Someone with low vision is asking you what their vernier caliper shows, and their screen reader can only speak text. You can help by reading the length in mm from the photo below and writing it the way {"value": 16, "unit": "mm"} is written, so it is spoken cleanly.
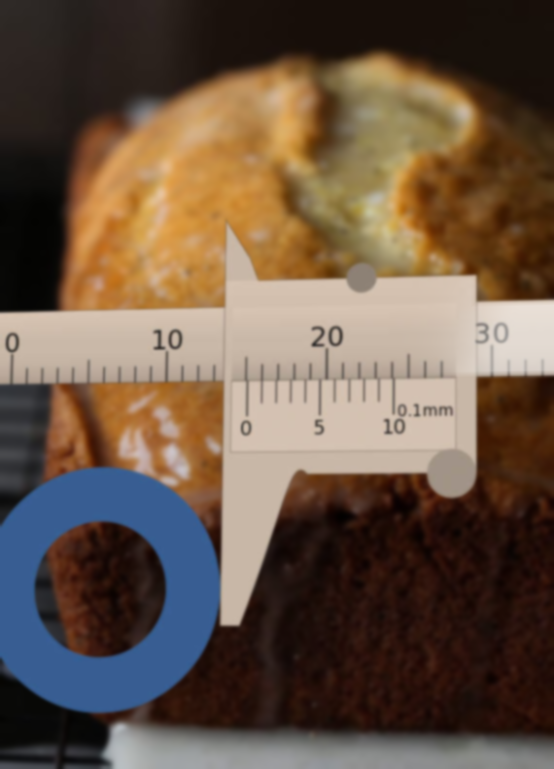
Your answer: {"value": 15.1, "unit": "mm"}
